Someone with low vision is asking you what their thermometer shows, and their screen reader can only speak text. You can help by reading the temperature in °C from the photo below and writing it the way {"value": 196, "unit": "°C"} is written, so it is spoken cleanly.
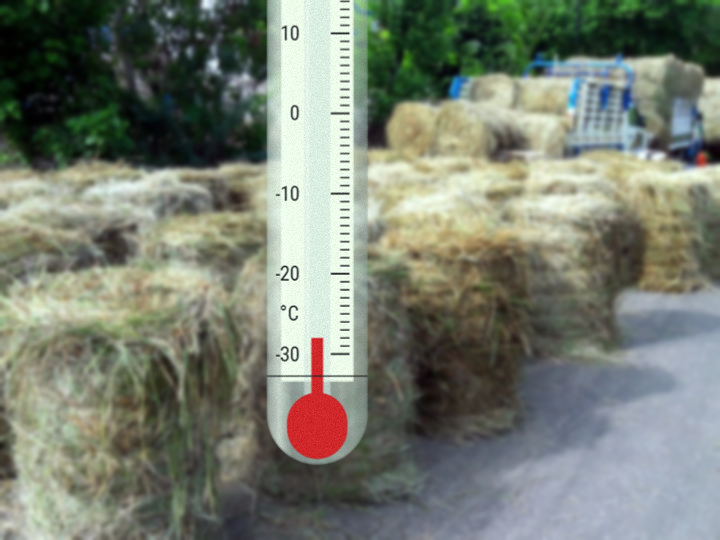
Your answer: {"value": -28, "unit": "°C"}
